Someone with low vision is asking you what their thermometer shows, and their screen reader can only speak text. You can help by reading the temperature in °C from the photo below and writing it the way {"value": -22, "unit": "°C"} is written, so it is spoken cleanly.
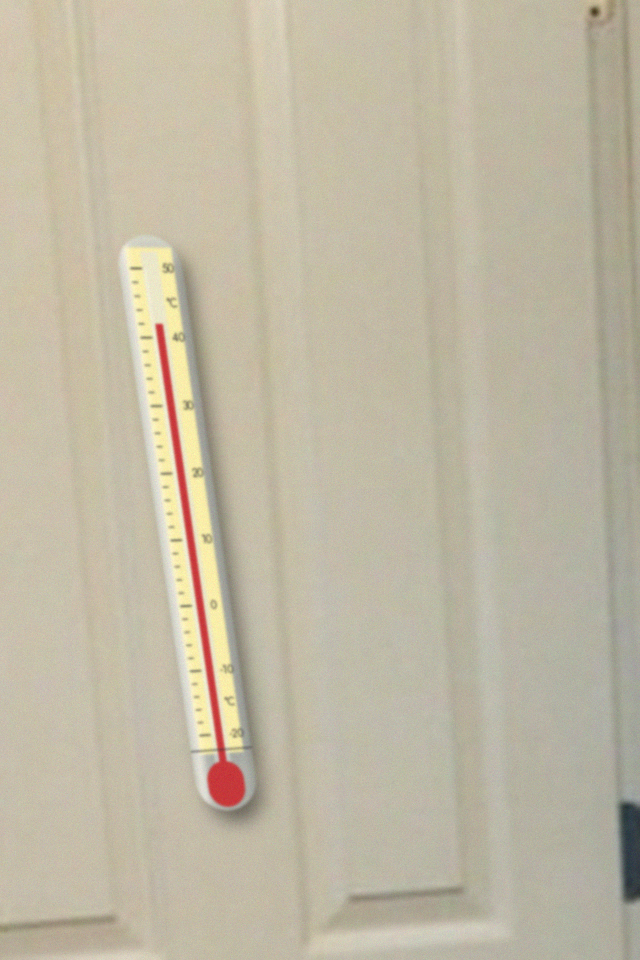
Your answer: {"value": 42, "unit": "°C"}
